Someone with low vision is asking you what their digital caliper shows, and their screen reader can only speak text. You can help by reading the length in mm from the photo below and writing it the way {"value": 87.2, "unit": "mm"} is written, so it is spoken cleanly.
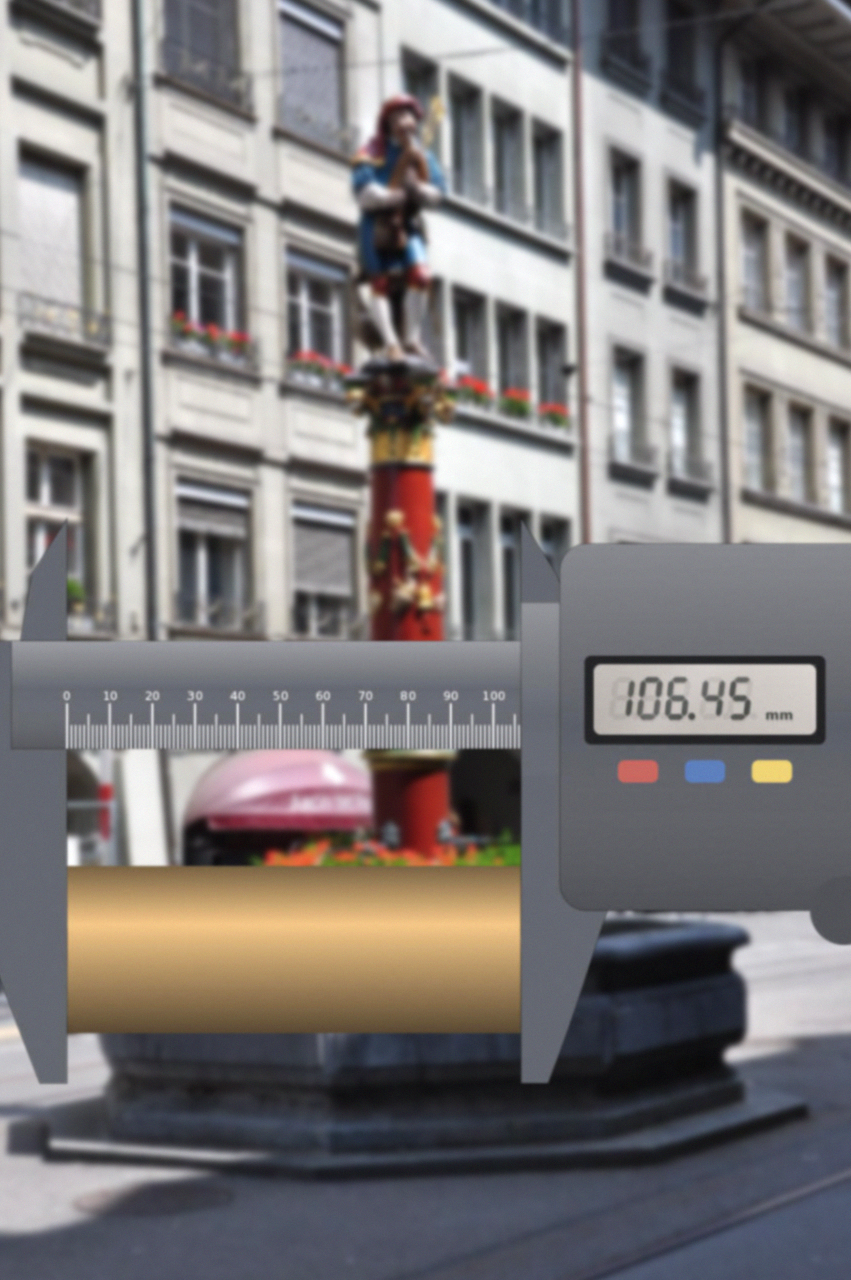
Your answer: {"value": 106.45, "unit": "mm"}
